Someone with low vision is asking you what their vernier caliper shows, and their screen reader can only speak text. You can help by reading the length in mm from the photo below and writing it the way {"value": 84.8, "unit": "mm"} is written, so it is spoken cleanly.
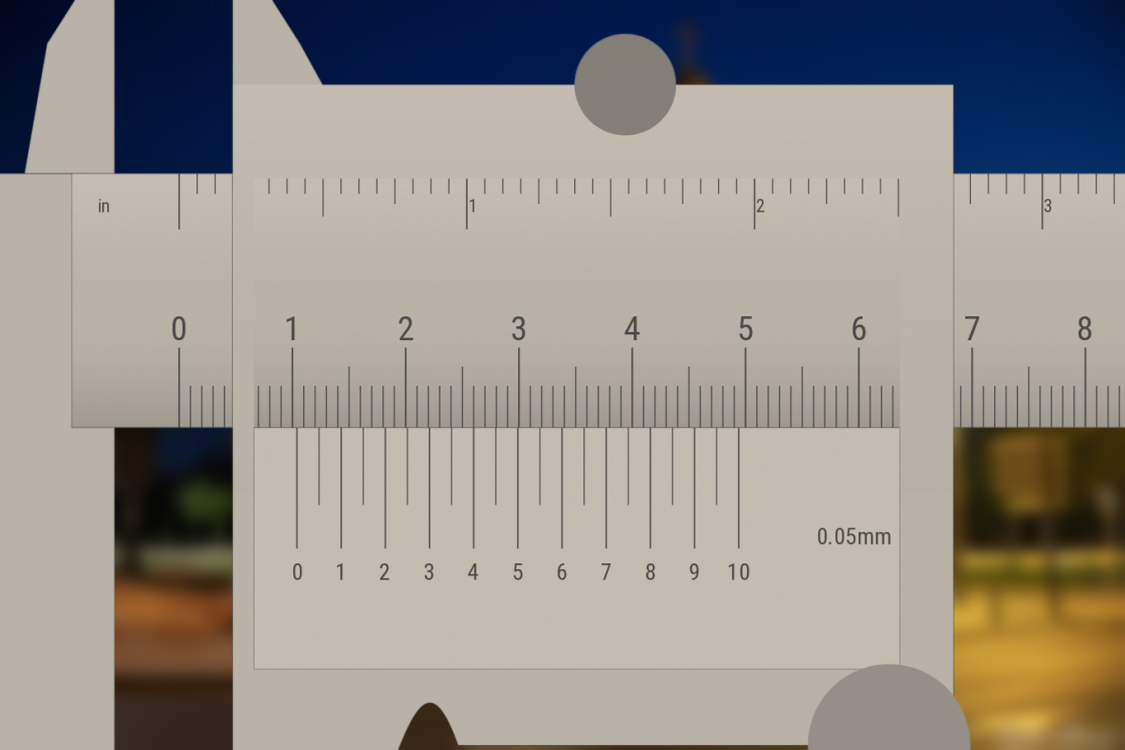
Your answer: {"value": 10.4, "unit": "mm"}
